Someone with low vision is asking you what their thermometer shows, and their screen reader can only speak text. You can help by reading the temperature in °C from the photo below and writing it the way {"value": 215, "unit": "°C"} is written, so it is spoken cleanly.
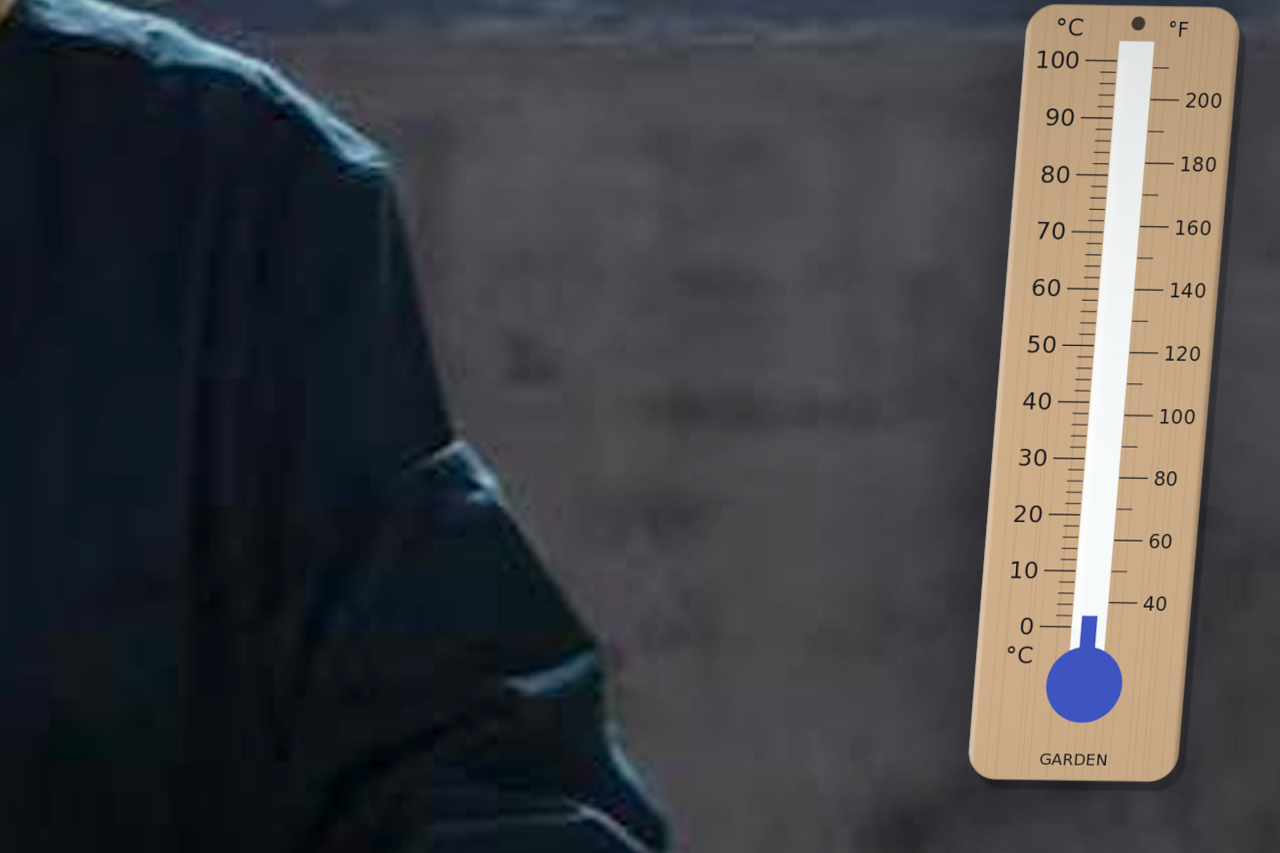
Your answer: {"value": 2, "unit": "°C"}
